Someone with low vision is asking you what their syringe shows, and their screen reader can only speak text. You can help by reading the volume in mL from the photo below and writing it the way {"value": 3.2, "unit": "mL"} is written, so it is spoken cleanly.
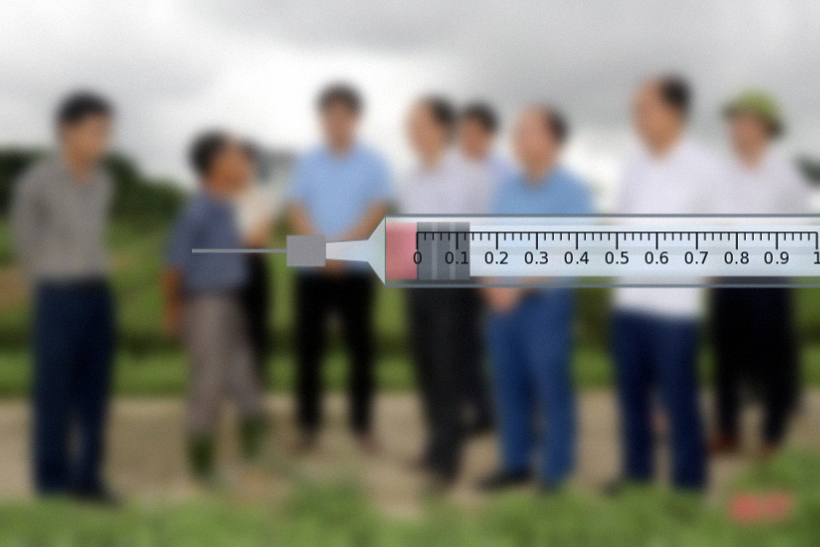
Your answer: {"value": 0, "unit": "mL"}
